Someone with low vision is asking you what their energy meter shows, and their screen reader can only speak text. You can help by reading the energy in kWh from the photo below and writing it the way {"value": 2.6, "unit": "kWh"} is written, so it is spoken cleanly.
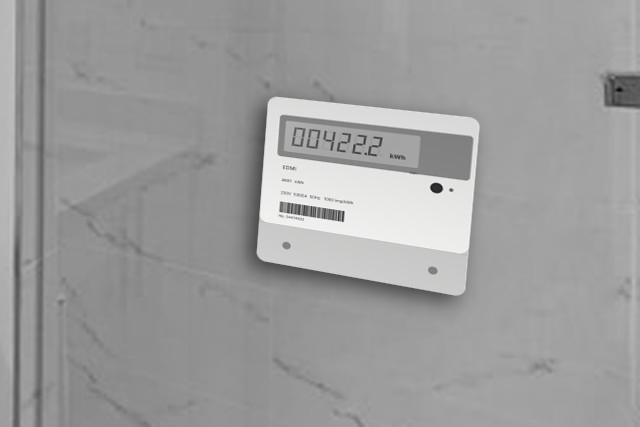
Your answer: {"value": 422.2, "unit": "kWh"}
